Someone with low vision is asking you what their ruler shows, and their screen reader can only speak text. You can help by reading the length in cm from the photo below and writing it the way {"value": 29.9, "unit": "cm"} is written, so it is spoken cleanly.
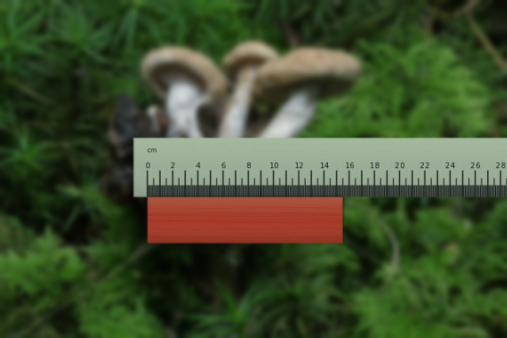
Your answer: {"value": 15.5, "unit": "cm"}
